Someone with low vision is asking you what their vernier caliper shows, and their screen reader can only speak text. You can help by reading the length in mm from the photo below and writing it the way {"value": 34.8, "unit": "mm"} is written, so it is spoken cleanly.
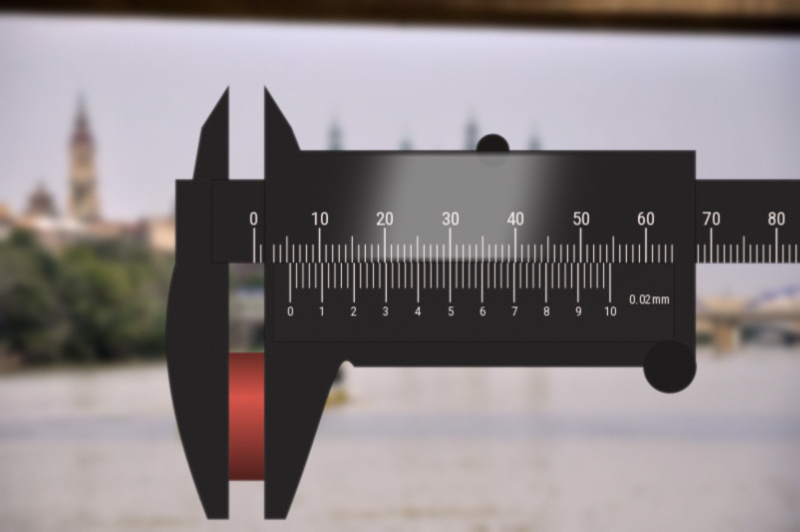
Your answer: {"value": 5.5, "unit": "mm"}
